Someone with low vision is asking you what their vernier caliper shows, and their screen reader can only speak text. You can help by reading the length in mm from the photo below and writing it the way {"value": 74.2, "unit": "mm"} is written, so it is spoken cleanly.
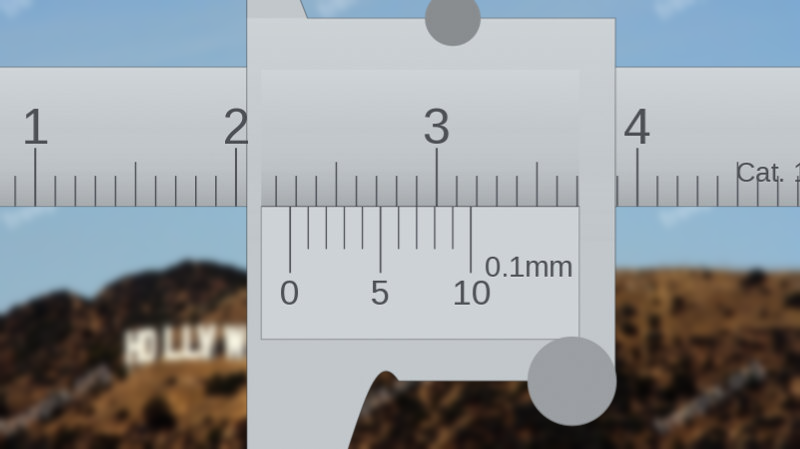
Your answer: {"value": 22.7, "unit": "mm"}
